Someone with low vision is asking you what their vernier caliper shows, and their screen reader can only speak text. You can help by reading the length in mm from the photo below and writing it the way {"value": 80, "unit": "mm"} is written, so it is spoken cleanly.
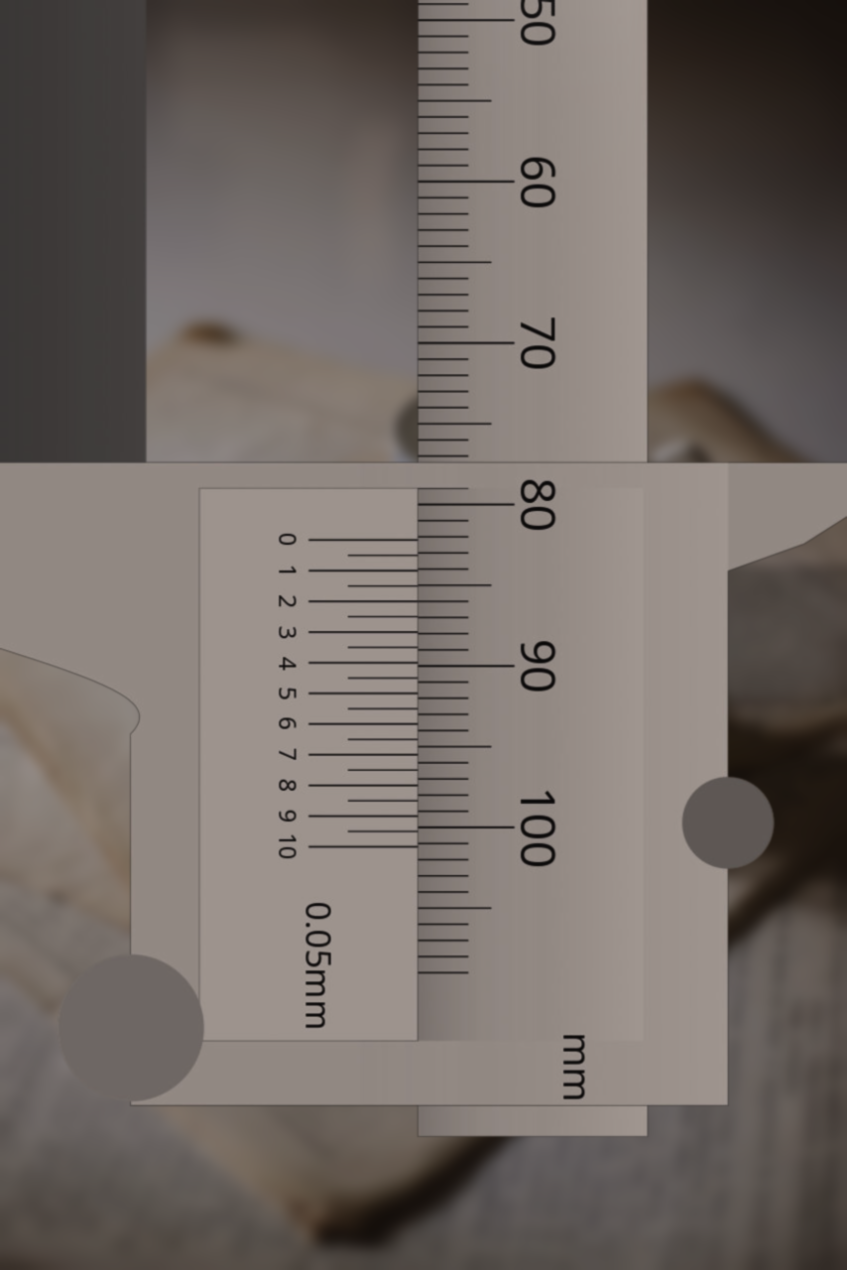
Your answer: {"value": 82.2, "unit": "mm"}
